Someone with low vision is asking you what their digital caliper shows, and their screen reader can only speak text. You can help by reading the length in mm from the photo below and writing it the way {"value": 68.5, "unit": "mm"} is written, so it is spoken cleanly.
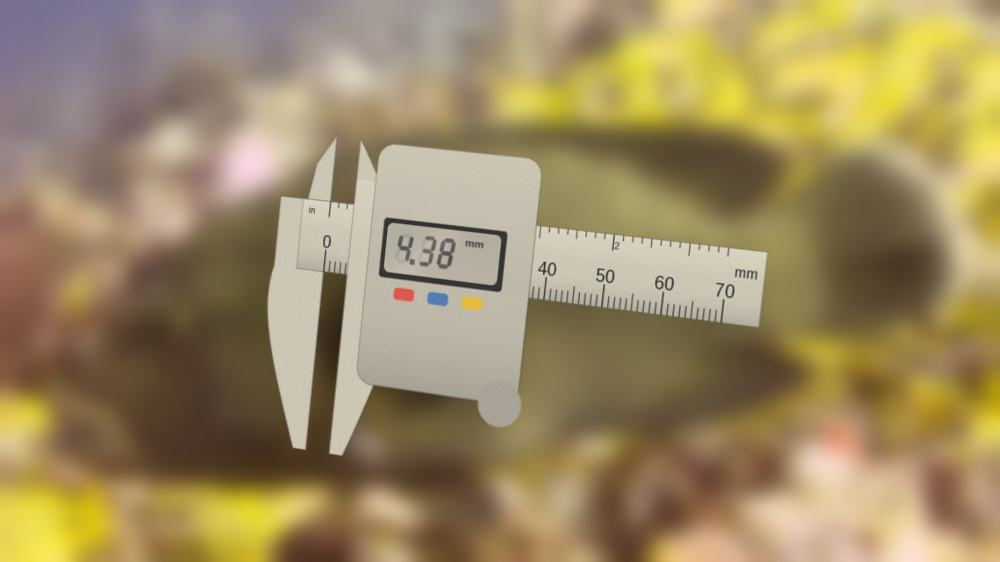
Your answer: {"value": 4.38, "unit": "mm"}
